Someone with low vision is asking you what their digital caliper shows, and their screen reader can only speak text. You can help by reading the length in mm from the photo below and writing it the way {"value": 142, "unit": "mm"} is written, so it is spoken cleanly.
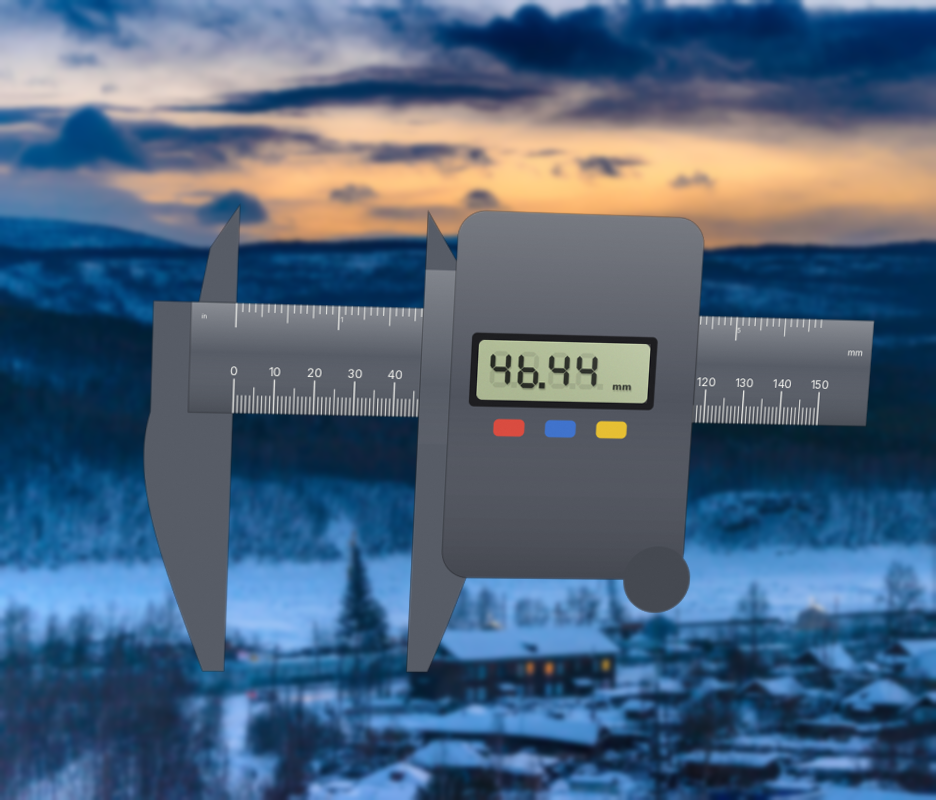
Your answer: {"value": 46.44, "unit": "mm"}
